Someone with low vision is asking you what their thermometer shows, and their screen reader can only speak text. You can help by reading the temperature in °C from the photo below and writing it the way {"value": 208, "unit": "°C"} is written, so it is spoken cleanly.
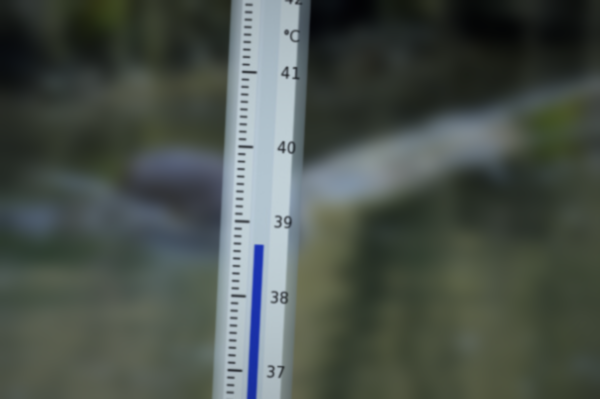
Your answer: {"value": 38.7, "unit": "°C"}
